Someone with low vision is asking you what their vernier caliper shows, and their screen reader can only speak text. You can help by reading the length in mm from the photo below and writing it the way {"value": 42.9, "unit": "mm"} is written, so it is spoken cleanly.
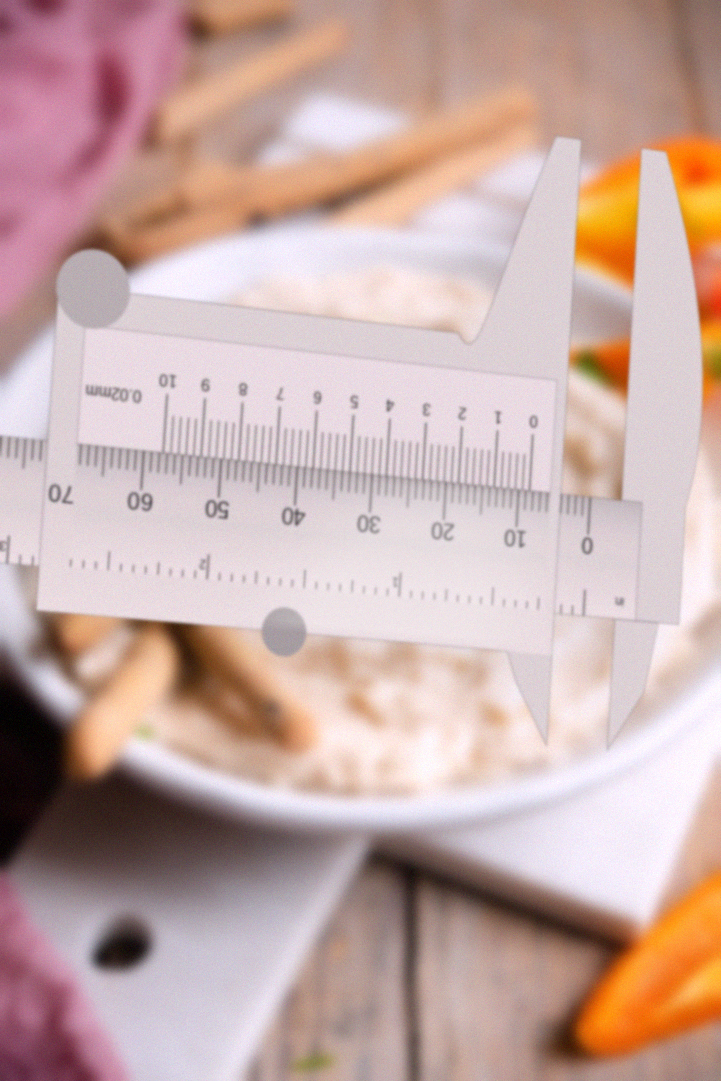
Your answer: {"value": 8.5, "unit": "mm"}
